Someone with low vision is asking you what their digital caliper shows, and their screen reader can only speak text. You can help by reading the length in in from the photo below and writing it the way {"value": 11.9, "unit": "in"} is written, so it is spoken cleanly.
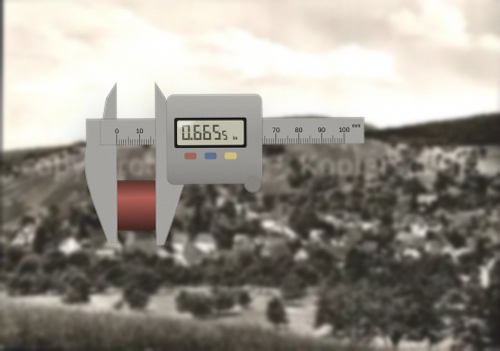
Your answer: {"value": 0.6655, "unit": "in"}
